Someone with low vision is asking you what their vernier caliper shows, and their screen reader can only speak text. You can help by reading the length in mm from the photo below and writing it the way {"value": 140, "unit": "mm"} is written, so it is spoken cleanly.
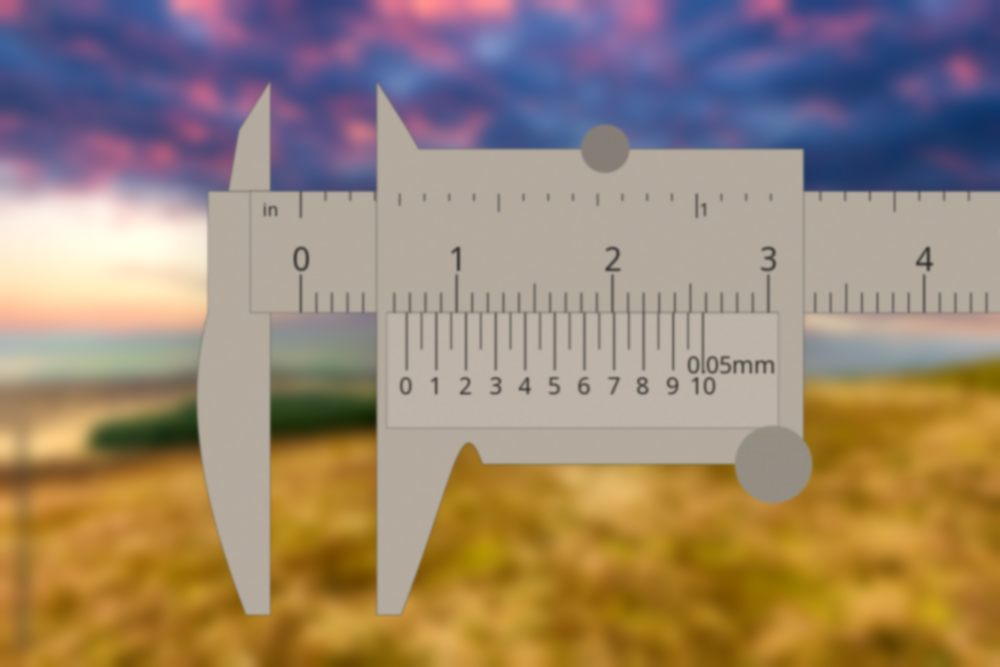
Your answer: {"value": 6.8, "unit": "mm"}
